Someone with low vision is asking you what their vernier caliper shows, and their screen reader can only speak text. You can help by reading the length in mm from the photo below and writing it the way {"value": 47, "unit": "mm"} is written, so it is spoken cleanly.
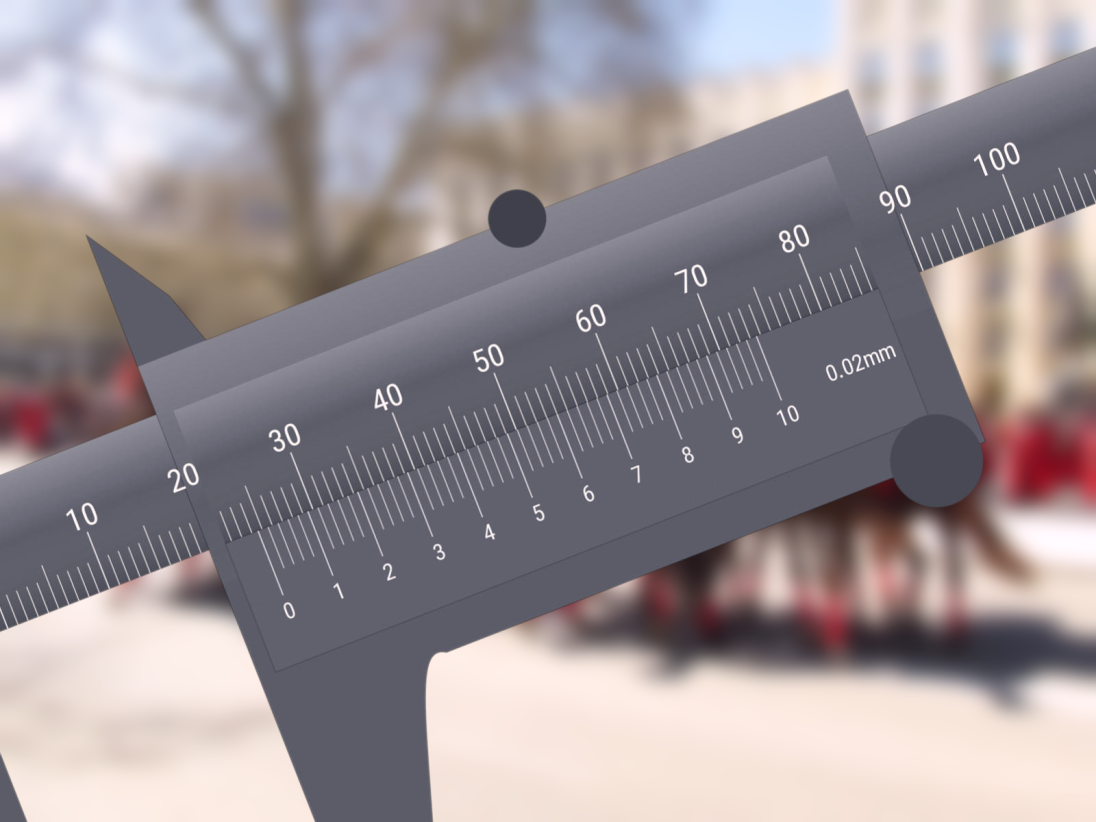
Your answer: {"value": 24.6, "unit": "mm"}
